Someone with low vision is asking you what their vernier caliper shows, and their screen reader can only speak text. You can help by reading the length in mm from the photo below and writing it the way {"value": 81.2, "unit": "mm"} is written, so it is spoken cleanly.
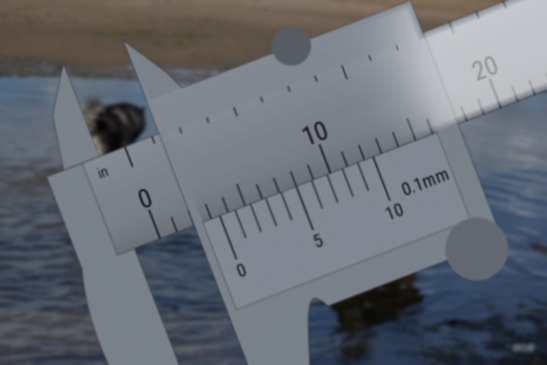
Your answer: {"value": 3.5, "unit": "mm"}
